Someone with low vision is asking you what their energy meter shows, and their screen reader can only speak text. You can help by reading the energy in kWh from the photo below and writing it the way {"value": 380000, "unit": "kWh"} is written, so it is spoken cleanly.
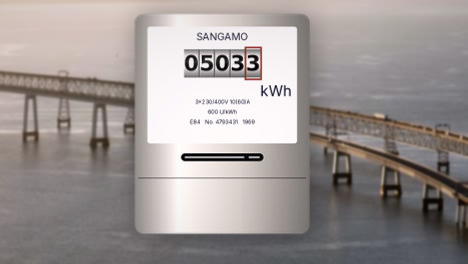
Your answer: {"value": 503.3, "unit": "kWh"}
